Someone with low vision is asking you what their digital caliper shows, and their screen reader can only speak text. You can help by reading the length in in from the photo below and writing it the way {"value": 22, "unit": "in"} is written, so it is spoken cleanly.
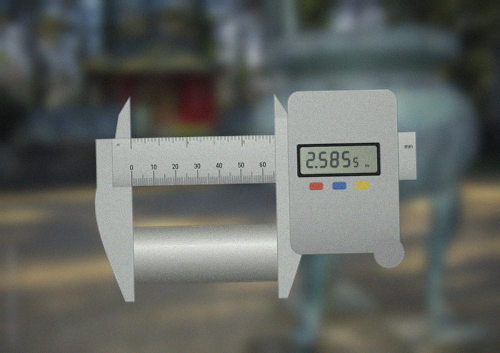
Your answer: {"value": 2.5855, "unit": "in"}
